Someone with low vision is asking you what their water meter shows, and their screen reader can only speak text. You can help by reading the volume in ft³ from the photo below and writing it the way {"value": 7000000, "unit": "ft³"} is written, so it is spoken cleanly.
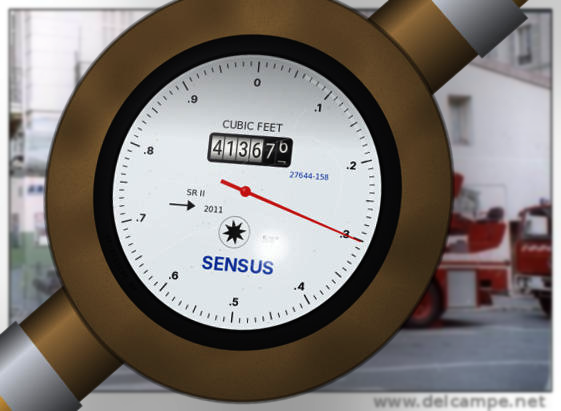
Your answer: {"value": 413676.30, "unit": "ft³"}
